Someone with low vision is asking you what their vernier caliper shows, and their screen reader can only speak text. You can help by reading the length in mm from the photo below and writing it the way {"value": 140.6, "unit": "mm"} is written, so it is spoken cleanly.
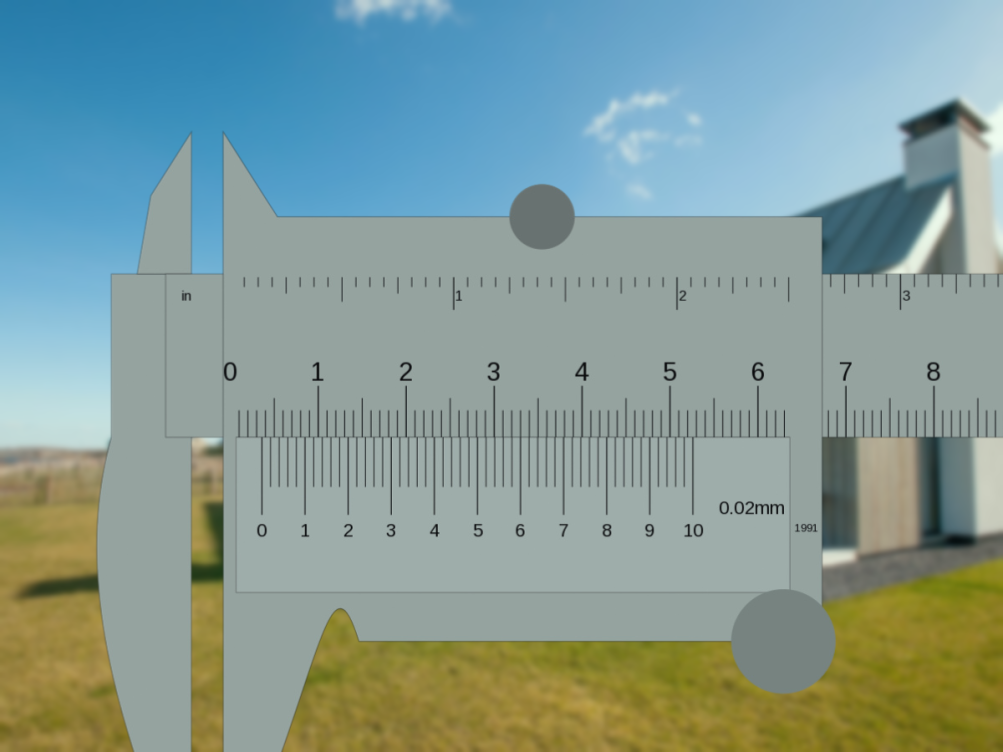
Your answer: {"value": 3.6, "unit": "mm"}
